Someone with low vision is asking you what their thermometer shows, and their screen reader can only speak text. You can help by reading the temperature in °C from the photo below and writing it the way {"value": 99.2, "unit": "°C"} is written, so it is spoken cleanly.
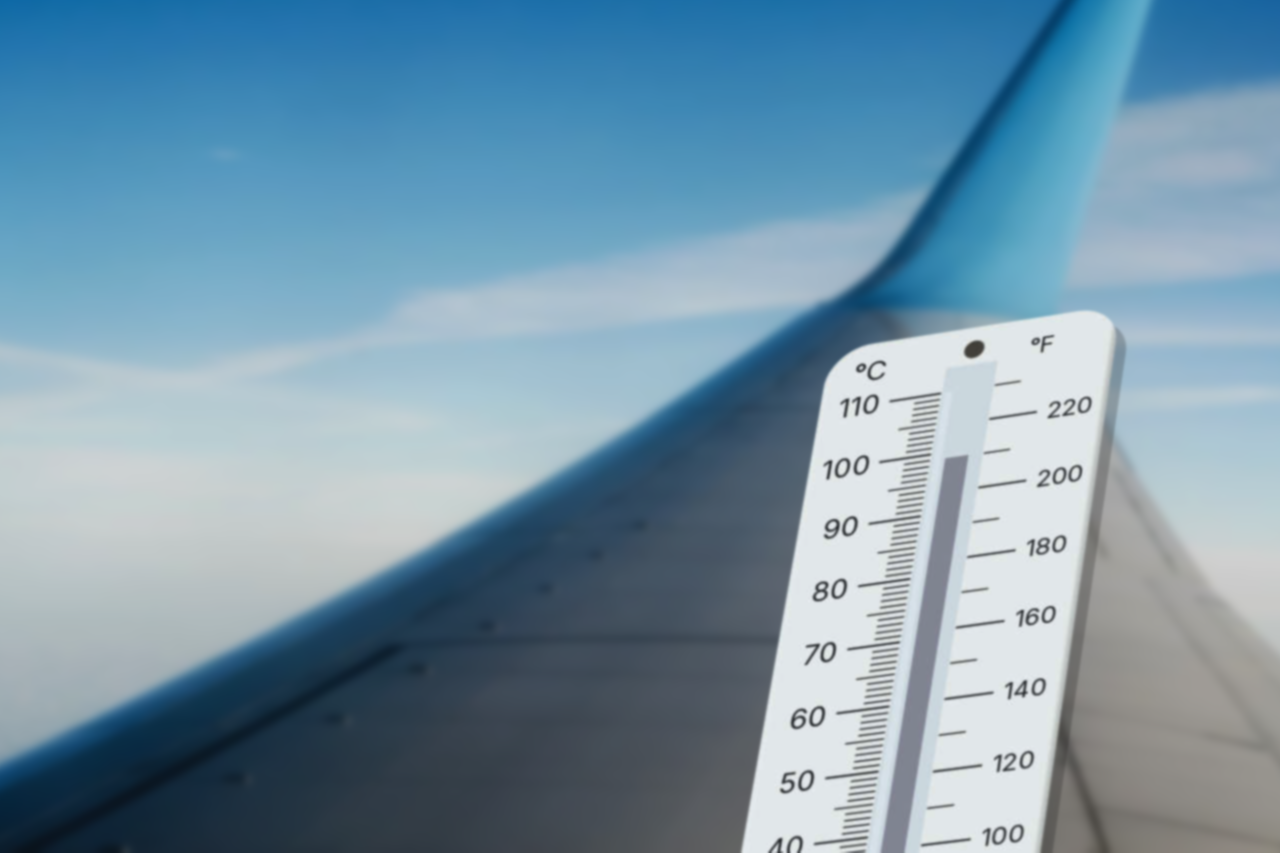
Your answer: {"value": 99, "unit": "°C"}
